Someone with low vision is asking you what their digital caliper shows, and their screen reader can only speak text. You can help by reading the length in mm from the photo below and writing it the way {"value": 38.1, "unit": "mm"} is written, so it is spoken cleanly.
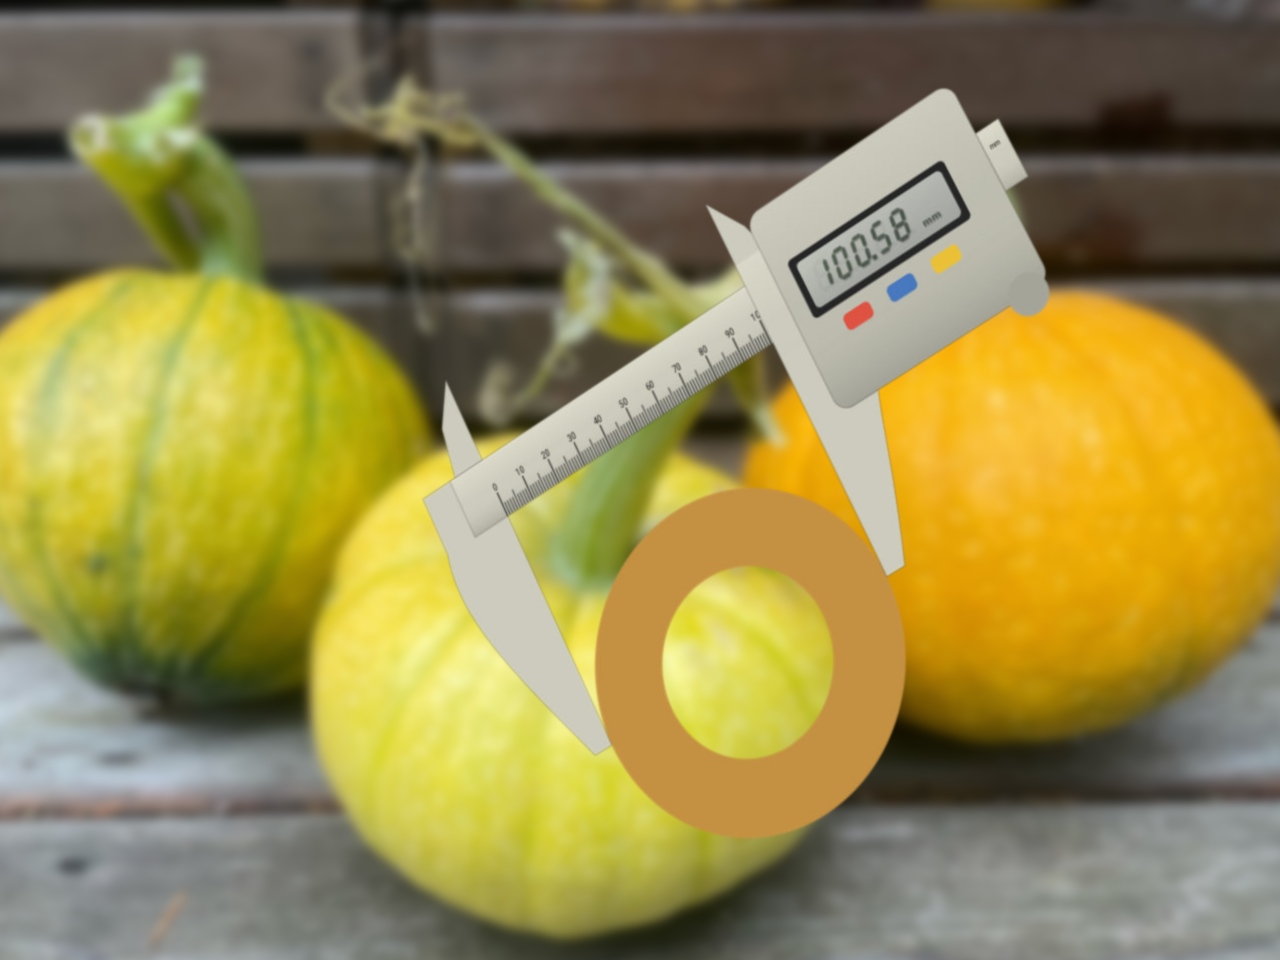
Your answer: {"value": 100.58, "unit": "mm"}
